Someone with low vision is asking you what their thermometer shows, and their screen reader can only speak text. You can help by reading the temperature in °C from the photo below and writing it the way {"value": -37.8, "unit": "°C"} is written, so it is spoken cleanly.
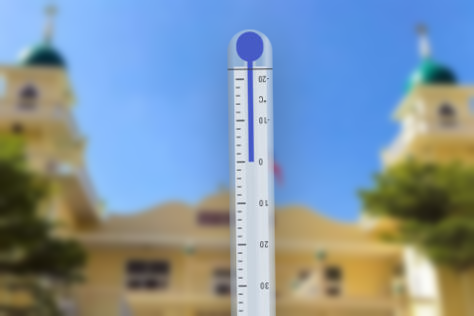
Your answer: {"value": 0, "unit": "°C"}
